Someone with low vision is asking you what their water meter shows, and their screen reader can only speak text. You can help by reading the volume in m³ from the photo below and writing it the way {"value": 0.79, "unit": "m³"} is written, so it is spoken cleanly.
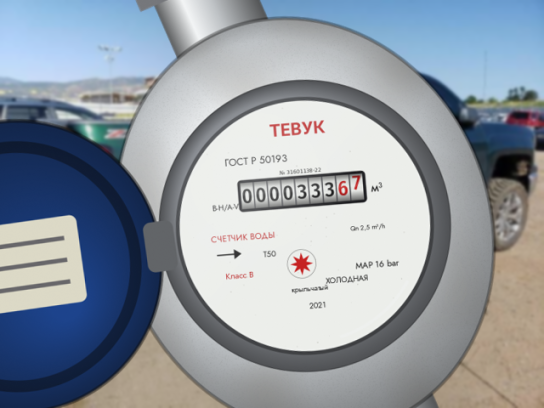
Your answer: {"value": 333.67, "unit": "m³"}
